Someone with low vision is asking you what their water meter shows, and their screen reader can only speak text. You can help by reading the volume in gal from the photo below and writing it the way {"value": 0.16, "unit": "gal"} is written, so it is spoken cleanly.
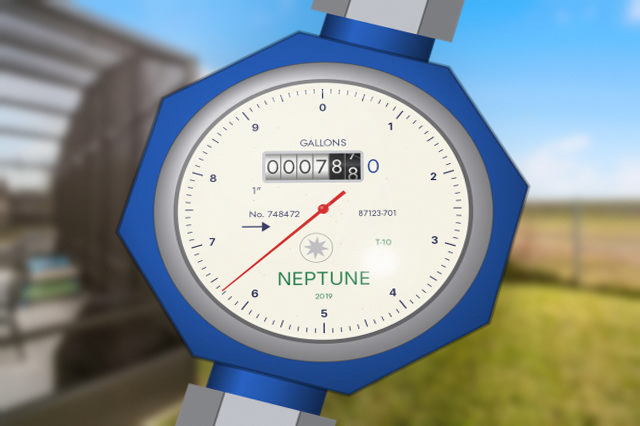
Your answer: {"value": 7876.3, "unit": "gal"}
